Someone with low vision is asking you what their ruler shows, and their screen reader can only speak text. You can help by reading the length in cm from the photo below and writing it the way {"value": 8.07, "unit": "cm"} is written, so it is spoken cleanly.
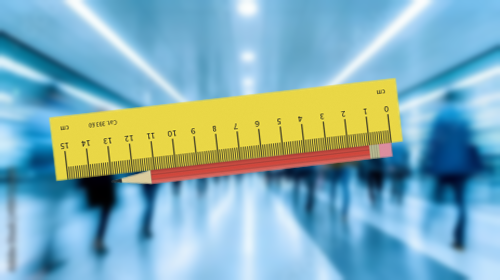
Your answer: {"value": 13, "unit": "cm"}
